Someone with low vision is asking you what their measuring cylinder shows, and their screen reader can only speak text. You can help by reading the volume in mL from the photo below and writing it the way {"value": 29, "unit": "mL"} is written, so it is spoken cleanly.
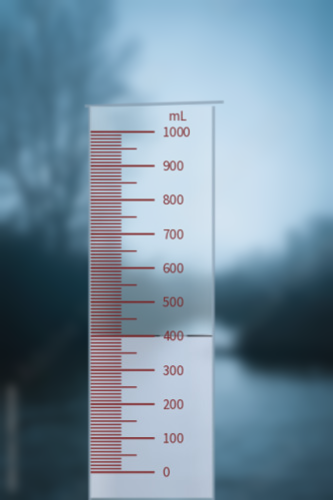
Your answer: {"value": 400, "unit": "mL"}
